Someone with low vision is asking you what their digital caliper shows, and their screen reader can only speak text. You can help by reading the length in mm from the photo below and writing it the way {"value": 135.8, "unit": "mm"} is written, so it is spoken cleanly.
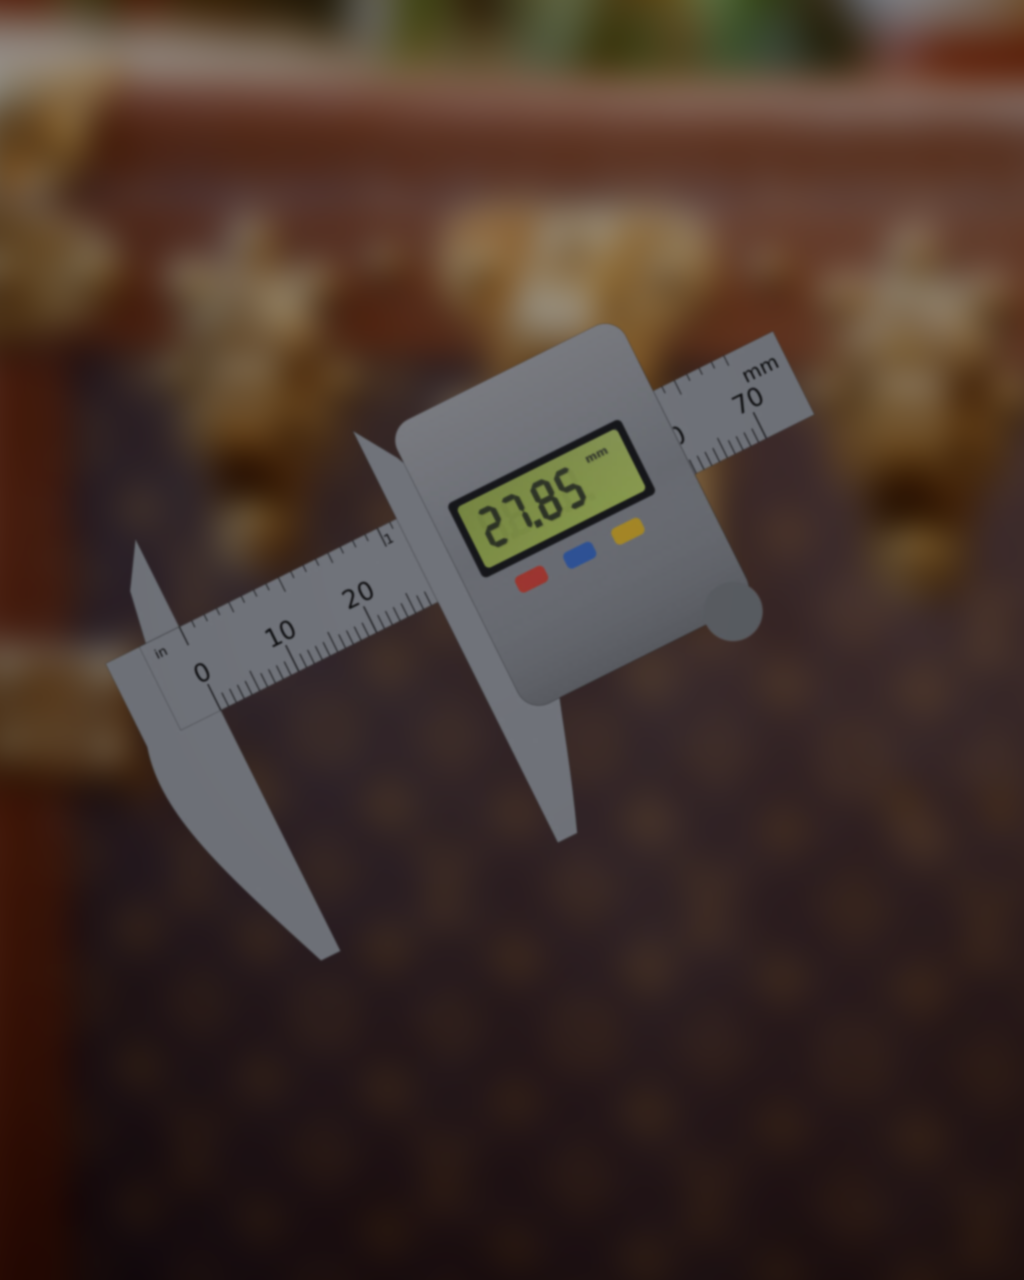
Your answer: {"value": 27.85, "unit": "mm"}
